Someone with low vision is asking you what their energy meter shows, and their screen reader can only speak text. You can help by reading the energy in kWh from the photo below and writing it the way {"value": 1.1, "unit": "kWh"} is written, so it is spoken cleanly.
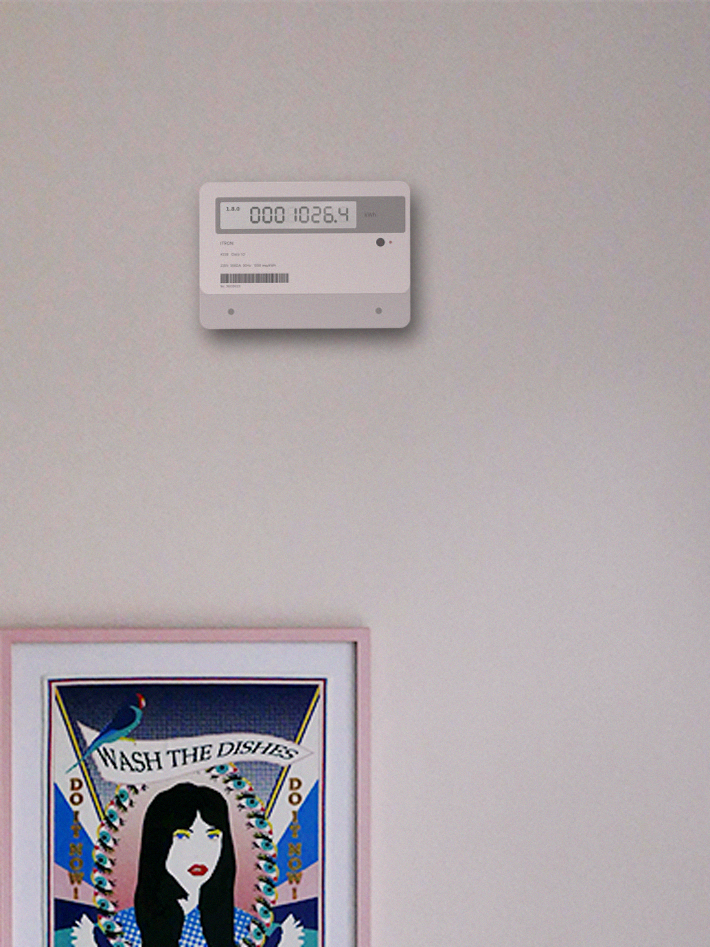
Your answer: {"value": 1026.4, "unit": "kWh"}
